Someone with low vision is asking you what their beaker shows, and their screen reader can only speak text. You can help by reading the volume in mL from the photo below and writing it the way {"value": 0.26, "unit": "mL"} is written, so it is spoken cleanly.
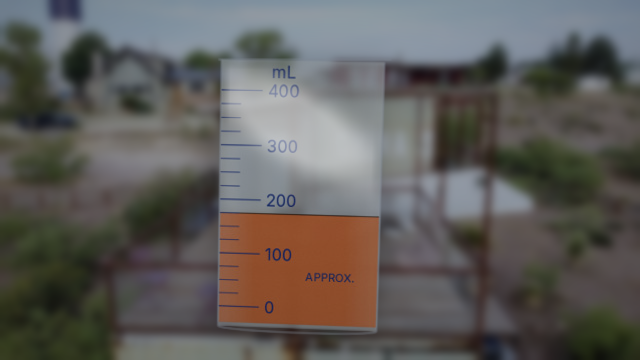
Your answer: {"value": 175, "unit": "mL"}
